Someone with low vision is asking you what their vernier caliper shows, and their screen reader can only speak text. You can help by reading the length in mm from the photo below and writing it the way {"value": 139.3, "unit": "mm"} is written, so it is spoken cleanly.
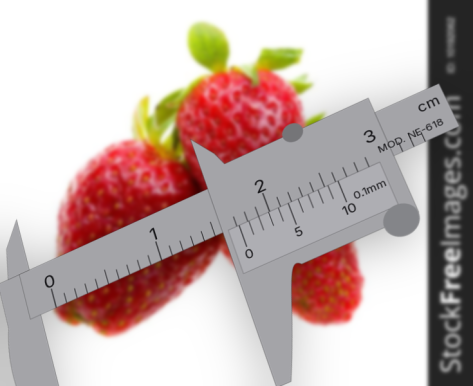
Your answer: {"value": 17.2, "unit": "mm"}
